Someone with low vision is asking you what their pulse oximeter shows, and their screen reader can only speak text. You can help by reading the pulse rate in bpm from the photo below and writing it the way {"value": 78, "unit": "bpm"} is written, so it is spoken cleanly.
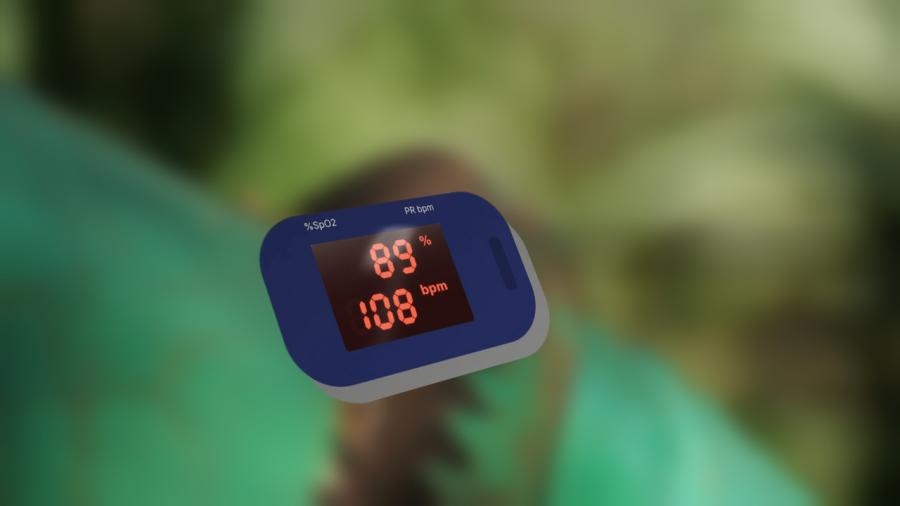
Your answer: {"value": 108, "unit": "bpm"}
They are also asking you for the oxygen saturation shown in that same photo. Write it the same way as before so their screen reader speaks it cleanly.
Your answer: {"value": 89, "unit": "%"}
